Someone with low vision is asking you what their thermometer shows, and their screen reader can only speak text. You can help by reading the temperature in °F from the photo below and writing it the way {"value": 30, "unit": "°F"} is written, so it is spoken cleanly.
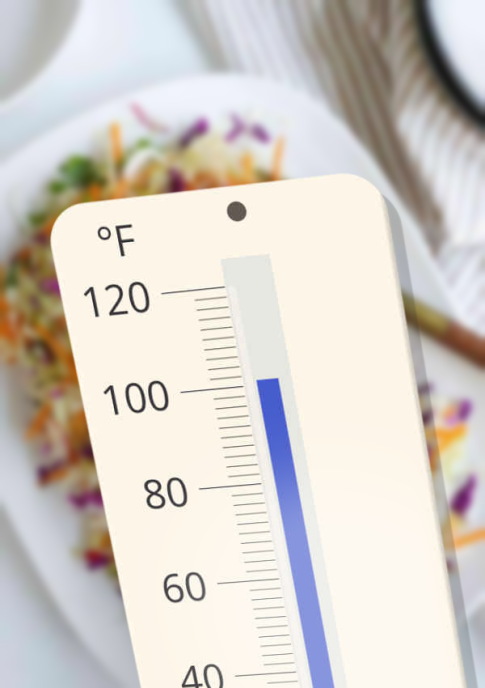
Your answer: {"value": 101, "unit": "°F"}
